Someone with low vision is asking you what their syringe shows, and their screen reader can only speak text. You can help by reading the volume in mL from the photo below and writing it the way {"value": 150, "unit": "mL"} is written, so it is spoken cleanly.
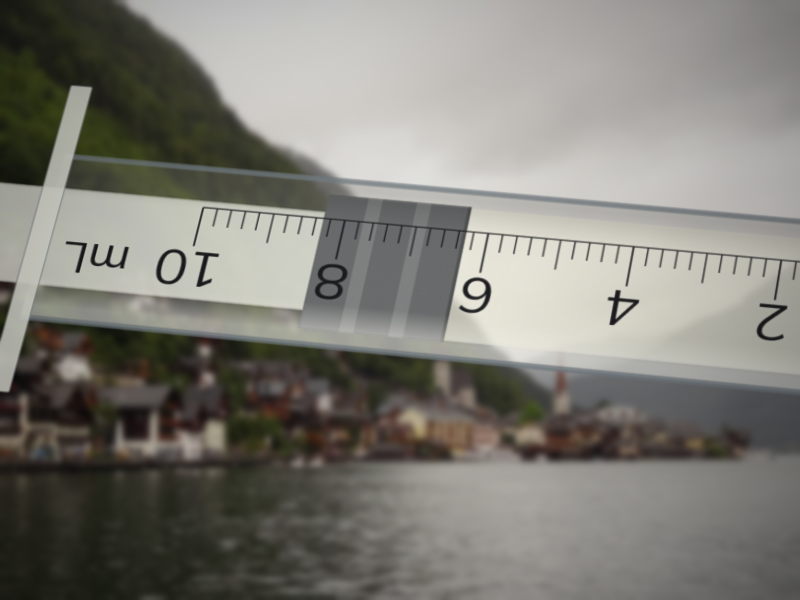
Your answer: {"value": 6.3, "unit": "mL"}
